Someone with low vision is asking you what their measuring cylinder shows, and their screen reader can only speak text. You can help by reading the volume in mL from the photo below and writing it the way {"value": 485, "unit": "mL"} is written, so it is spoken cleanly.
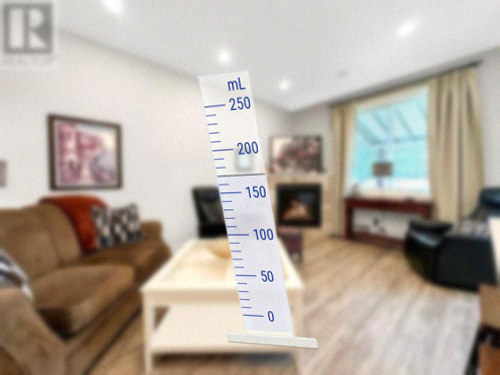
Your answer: {"value": 170, "unit": "mL"}
